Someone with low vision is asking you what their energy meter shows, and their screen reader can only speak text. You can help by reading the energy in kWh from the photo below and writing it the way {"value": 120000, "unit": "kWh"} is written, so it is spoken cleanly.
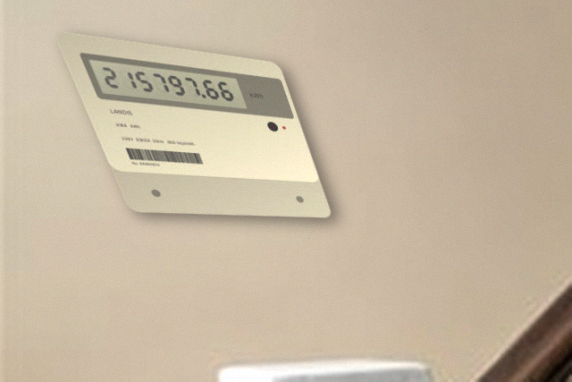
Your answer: {"value": 215797.66, "unit": "kWh"}
